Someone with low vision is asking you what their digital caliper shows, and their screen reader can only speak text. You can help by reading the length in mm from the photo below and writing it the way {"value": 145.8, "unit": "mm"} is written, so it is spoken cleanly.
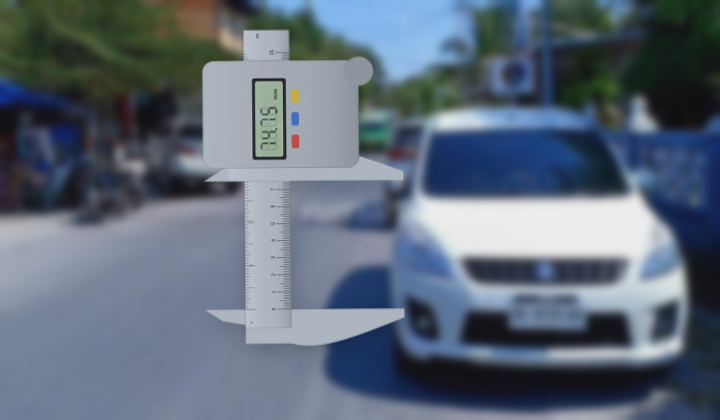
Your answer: {"value": 74.75, "unit": "mm"}
